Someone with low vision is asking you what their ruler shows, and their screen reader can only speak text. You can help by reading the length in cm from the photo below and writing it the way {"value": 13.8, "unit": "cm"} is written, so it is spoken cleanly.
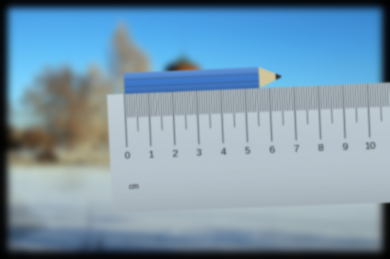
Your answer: {"value": 6.5, "unit": "cm"}
